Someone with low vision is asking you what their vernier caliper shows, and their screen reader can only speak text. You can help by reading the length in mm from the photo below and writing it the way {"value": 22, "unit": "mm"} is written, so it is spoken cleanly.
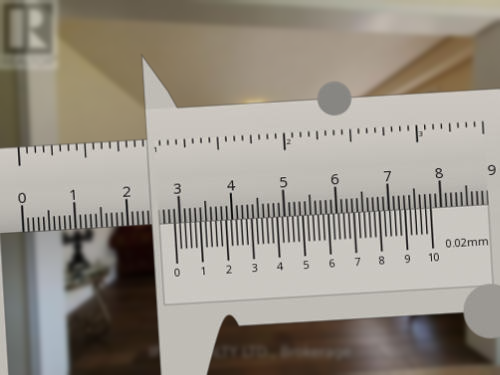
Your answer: {"value": 29.0, "unit": "mm"}
